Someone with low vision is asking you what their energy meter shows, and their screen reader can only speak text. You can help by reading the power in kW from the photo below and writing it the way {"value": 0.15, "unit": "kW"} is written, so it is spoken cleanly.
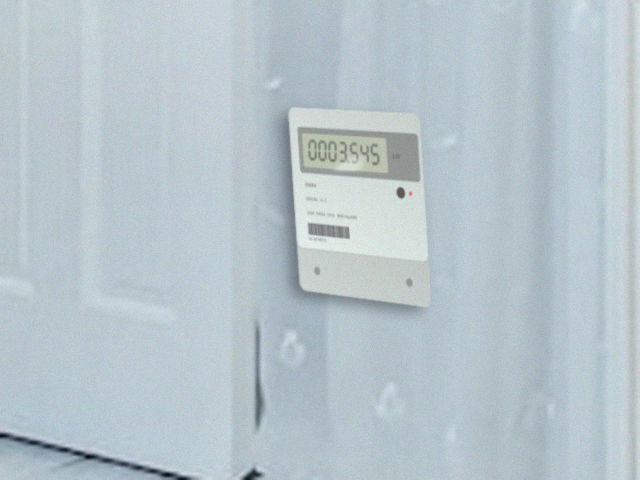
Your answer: {"value": 3.545, "unit": "kW"}
